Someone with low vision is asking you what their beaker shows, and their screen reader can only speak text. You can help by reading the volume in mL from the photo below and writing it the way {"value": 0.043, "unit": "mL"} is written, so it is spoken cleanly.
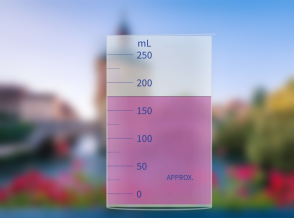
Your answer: {"value": 175, "unit": "mL"}
